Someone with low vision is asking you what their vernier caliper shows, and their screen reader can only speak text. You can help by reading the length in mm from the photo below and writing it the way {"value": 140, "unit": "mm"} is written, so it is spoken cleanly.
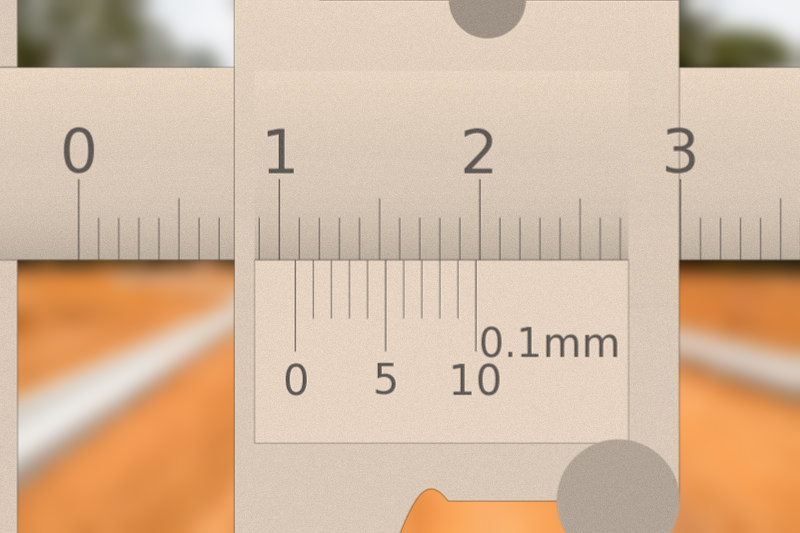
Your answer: {"value": 10.8, "unit": "mm"}
